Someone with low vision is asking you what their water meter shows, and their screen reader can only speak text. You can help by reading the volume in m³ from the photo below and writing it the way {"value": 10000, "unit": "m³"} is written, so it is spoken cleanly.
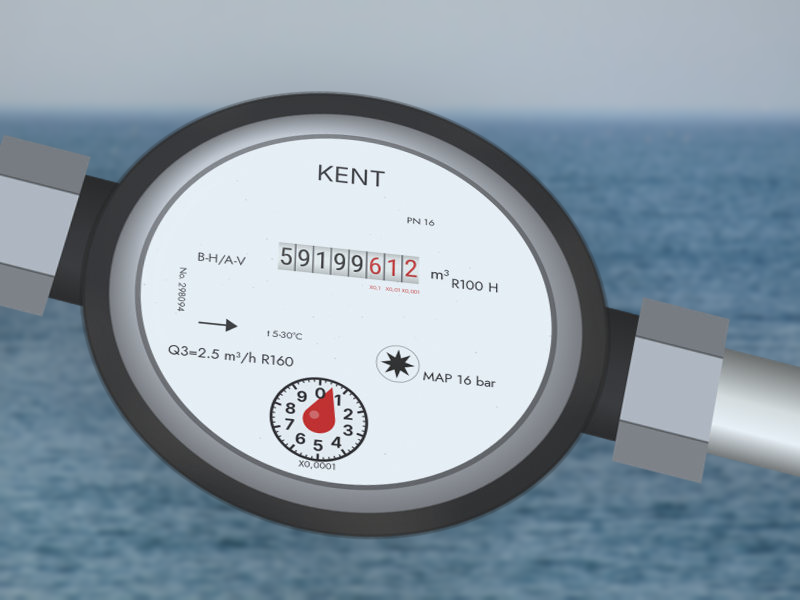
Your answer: {"value": 59199.6120, "unit": "m³"}
